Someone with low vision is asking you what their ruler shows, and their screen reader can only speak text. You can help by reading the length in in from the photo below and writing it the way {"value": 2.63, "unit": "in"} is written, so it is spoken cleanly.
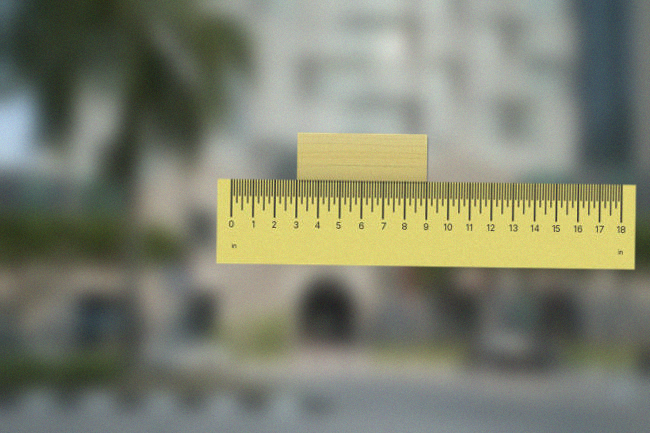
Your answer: {"value": 6, "unit": "in"}
